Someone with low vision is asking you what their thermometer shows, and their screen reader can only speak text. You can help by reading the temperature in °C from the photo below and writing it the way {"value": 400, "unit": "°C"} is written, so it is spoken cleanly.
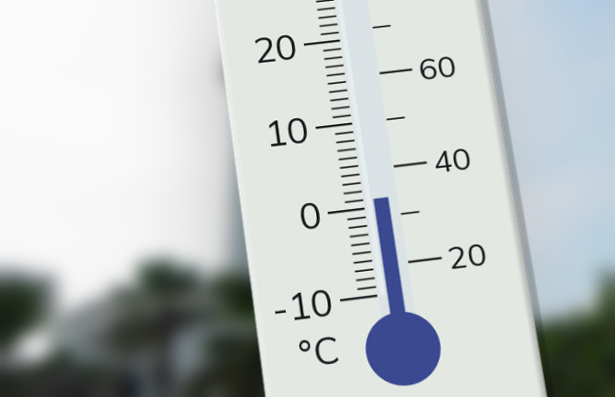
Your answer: {"value": 1, "unit": "°C"}
